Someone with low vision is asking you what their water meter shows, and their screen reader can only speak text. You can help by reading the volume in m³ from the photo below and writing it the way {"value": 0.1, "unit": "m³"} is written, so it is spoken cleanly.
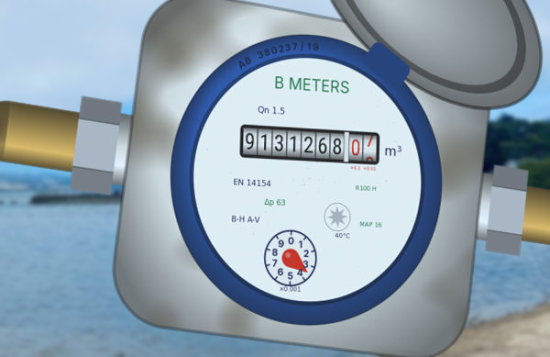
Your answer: {"value": 9131268.073, "unit": "m³"}
